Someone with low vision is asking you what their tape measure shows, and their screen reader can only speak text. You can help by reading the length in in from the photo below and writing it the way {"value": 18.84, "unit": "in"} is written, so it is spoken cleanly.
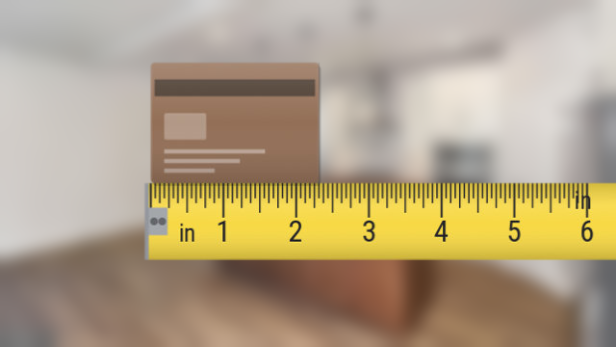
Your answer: {"value": 2.3125, "unit": "in"}
